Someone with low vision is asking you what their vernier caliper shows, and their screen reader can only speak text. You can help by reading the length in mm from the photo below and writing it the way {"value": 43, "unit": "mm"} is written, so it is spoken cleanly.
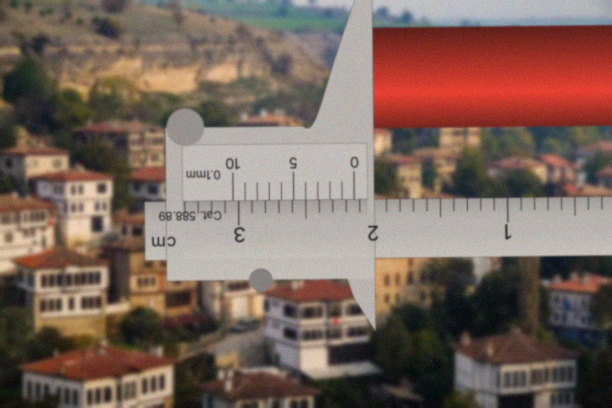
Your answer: {"value": 21.4, "unit": "mm"}
